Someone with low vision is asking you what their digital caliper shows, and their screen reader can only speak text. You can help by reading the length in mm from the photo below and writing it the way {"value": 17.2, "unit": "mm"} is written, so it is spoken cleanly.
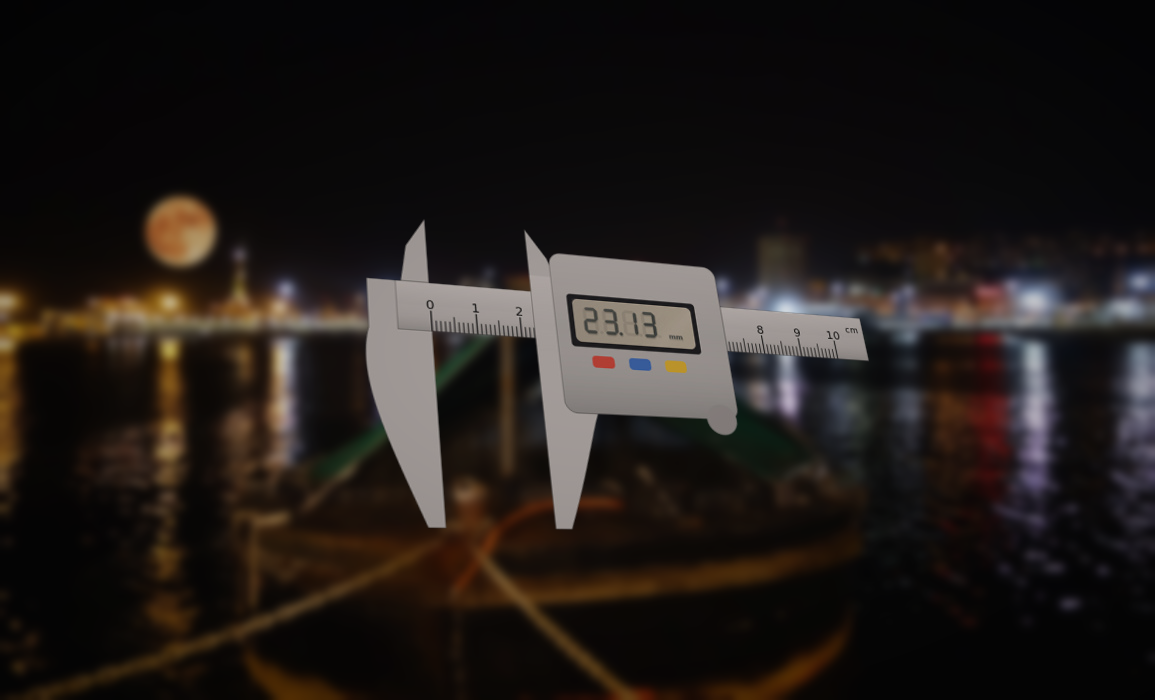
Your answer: {"value": 23.13, "unit": "mm"}
